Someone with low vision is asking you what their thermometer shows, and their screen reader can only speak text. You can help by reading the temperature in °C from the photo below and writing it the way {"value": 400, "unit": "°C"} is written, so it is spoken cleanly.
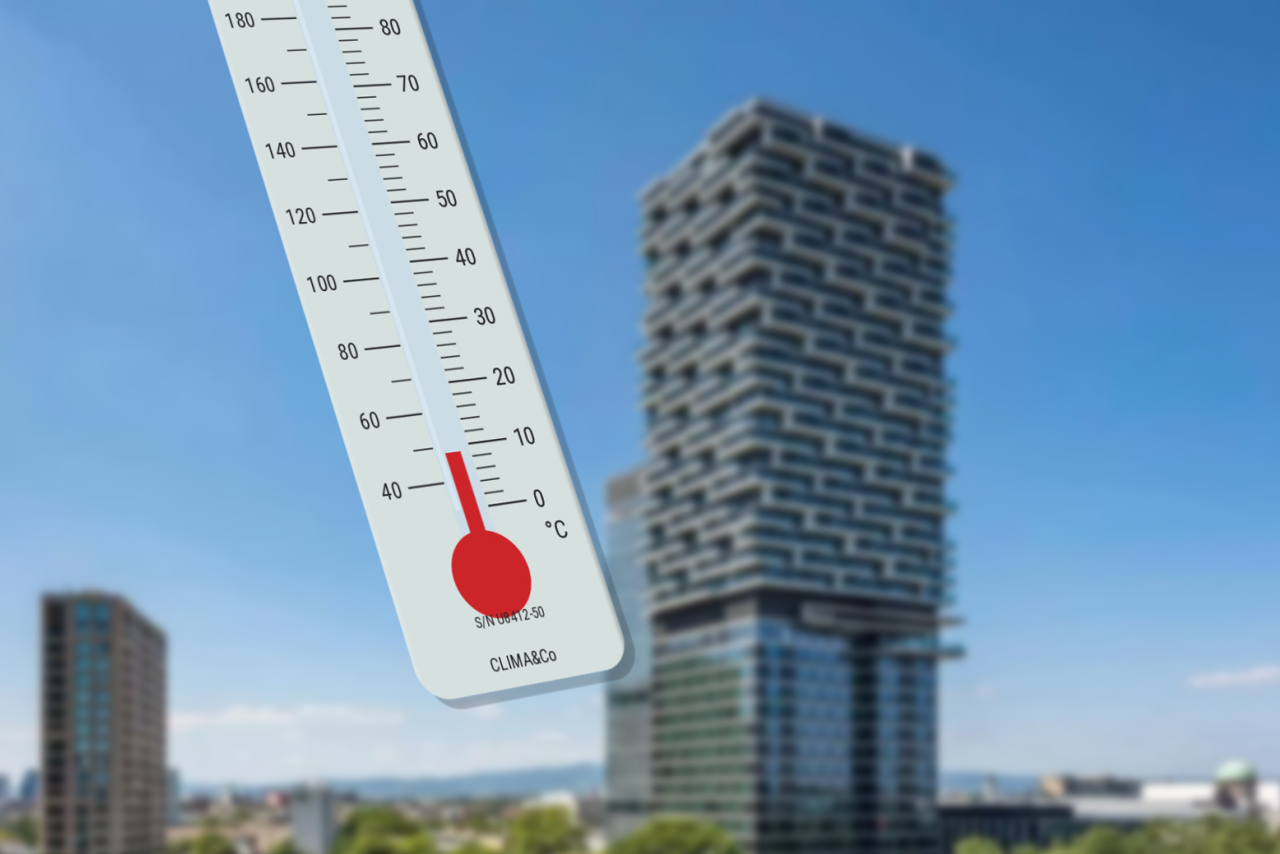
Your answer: {"value": 9, "unit": "°C"}
